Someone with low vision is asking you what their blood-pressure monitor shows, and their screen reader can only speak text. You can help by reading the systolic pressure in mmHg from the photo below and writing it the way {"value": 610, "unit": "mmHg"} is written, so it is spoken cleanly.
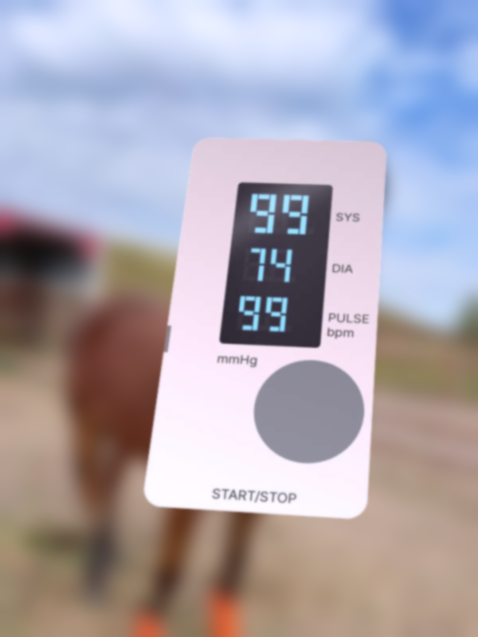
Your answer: {"value": 99, "unit": "mmHg"}
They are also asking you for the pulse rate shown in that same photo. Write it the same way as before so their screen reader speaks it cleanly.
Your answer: {"value": 99, "unit": "bpm"}
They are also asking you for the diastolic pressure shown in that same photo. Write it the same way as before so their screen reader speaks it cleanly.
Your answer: {"value": 74, "unit": "mmHg"}
